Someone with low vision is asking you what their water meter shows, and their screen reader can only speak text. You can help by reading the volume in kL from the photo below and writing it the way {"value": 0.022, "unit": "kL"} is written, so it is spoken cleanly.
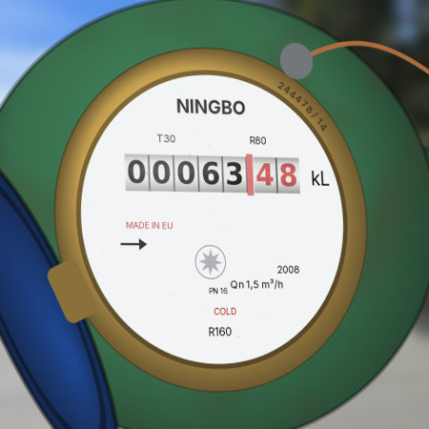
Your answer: {"value": 63.48, "unit": "kL"}
